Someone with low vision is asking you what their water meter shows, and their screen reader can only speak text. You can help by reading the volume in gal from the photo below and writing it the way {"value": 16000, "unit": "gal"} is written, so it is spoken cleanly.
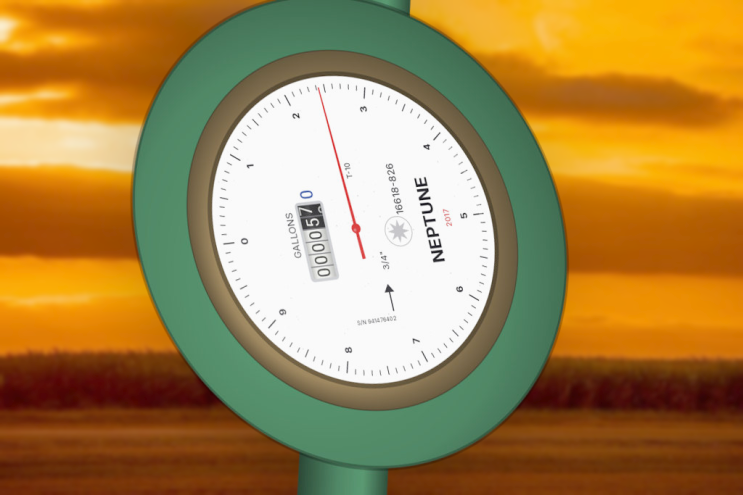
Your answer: {"value": 572.4, "unit": "gal"}
